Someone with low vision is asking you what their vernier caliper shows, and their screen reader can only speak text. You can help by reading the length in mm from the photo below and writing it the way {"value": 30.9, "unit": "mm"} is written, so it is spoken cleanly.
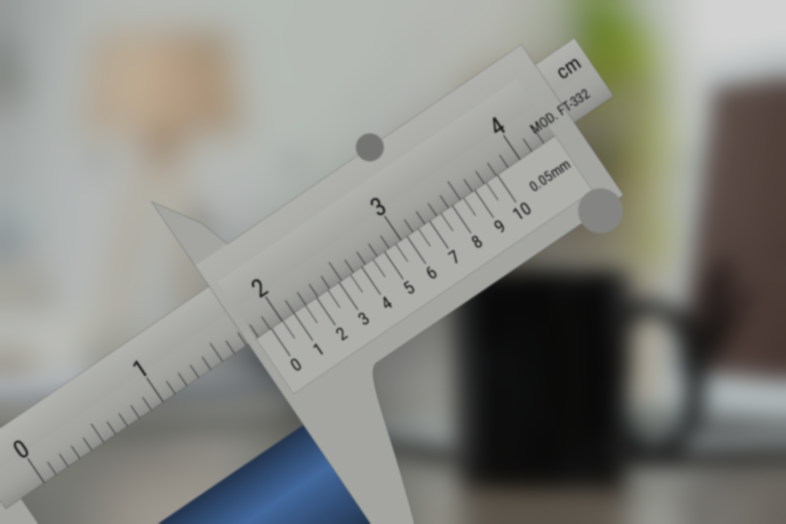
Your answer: {"value": 19.1, "unit": "mm"}
